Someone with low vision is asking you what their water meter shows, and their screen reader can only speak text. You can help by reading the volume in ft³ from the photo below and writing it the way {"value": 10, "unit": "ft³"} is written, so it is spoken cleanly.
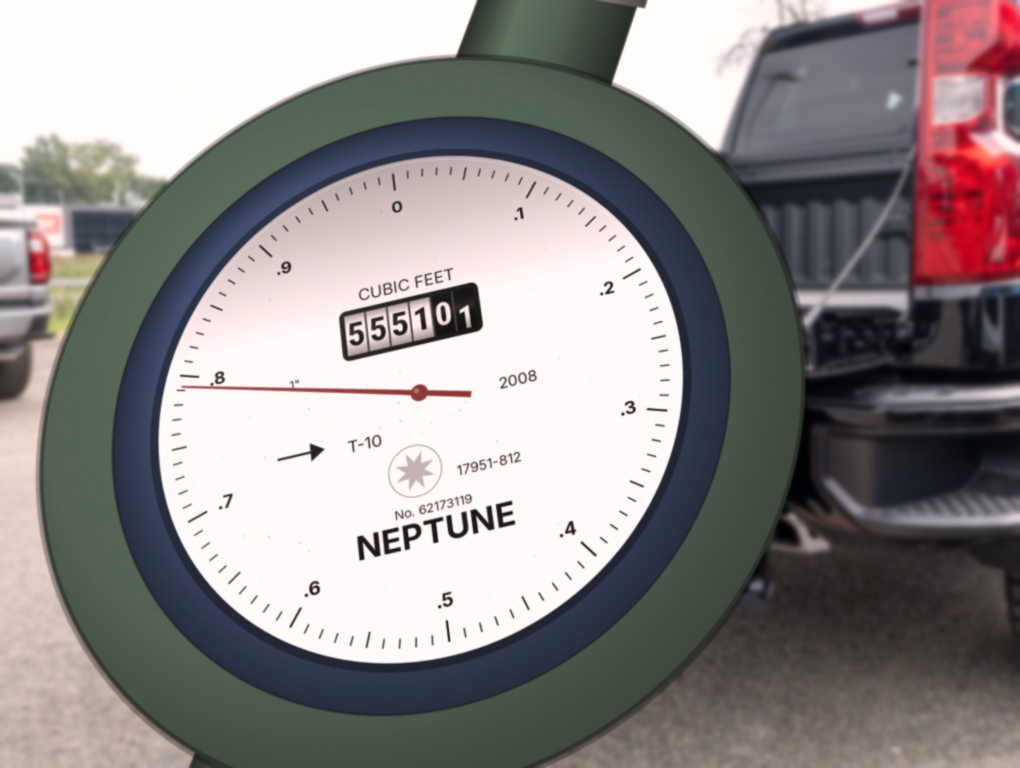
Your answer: {"value": 555100.79, "unit": "ft³"}
